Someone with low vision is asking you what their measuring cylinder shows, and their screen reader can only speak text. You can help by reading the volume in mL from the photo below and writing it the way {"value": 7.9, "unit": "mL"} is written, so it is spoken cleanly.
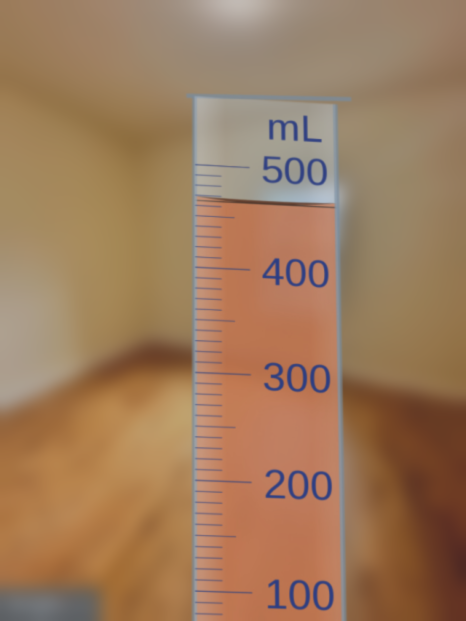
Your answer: {"value": 465, "unit": "mL"}
